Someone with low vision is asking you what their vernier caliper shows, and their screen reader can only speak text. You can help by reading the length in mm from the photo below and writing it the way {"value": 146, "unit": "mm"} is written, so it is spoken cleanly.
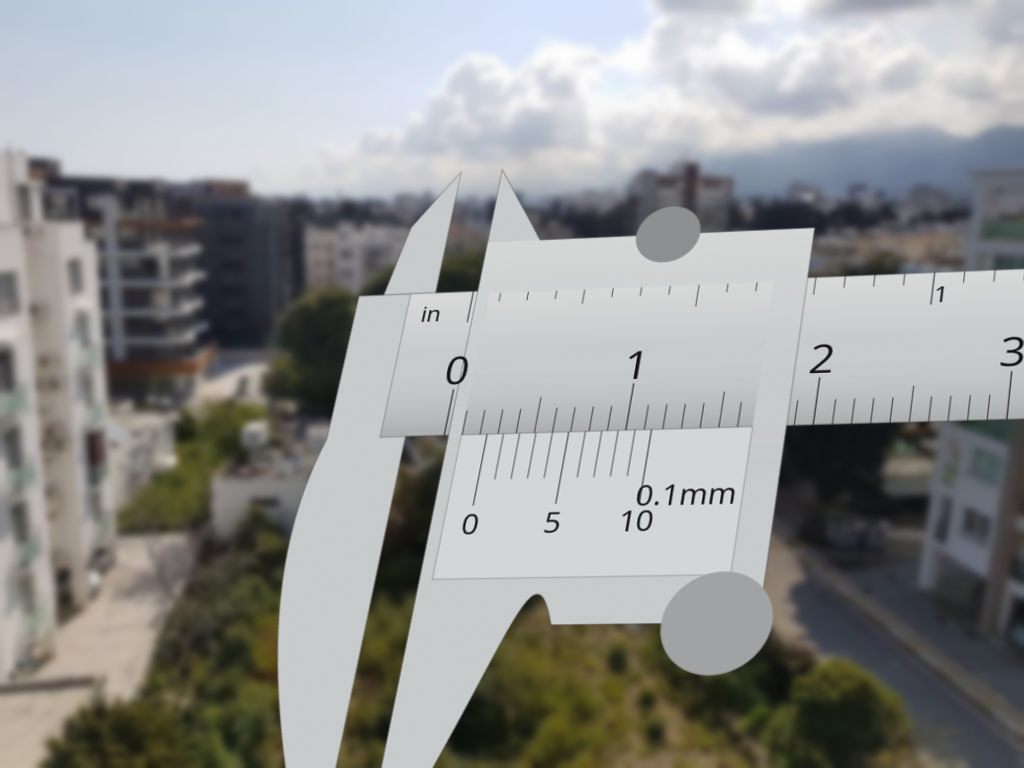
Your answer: {"value": 2.4, "unit": "mm"}
